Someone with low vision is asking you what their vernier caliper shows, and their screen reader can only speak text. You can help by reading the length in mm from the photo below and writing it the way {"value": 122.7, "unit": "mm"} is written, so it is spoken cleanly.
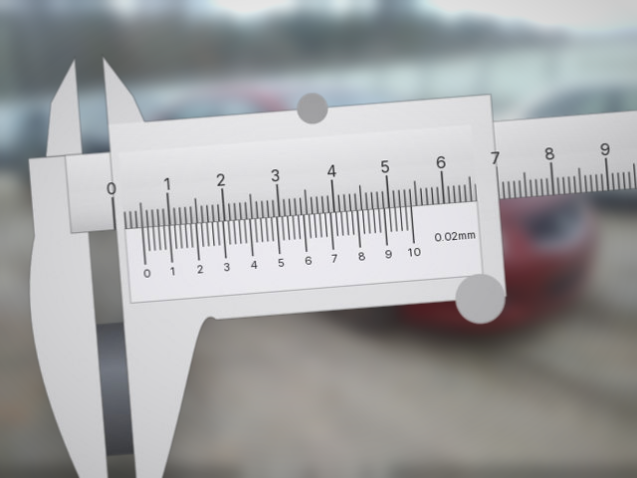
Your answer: {"value": 5.0, "unit": "mm"}
